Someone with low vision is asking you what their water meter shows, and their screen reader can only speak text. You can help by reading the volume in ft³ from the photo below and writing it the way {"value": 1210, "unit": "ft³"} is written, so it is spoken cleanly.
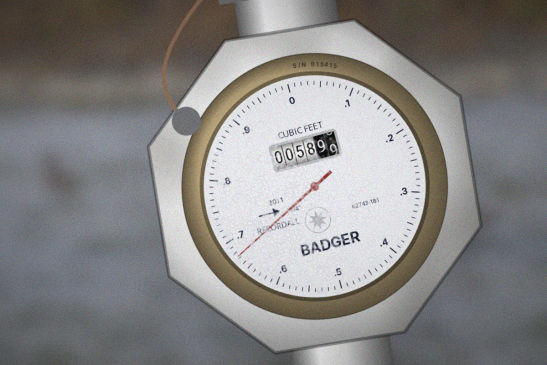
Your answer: {"value": 5898.67, "unit": "ft³"}
